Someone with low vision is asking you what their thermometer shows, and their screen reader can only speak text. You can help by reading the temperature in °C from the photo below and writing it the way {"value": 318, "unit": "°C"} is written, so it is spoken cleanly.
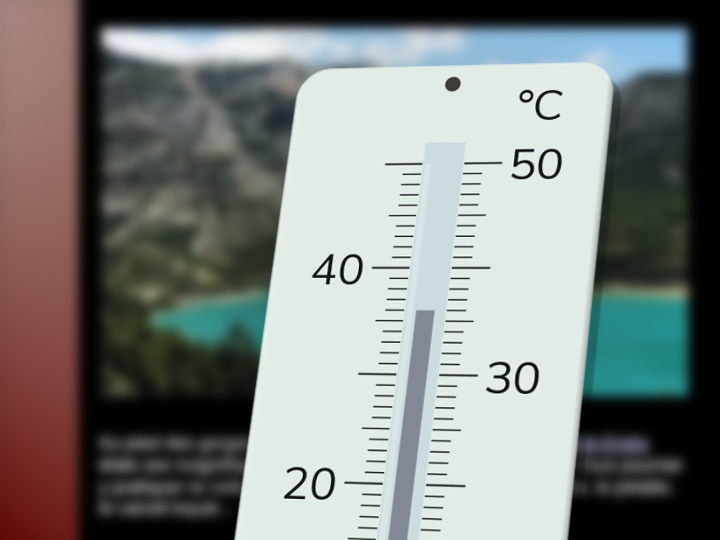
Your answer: {"value": 36, "unit": "°C"}
